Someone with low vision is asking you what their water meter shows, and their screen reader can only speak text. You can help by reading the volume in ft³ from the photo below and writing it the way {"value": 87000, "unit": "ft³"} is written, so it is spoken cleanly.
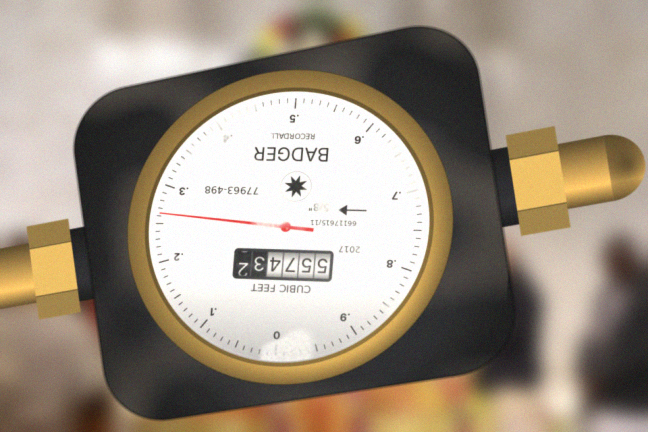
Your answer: {"value": 557432.26, "unit": "ft³"}
